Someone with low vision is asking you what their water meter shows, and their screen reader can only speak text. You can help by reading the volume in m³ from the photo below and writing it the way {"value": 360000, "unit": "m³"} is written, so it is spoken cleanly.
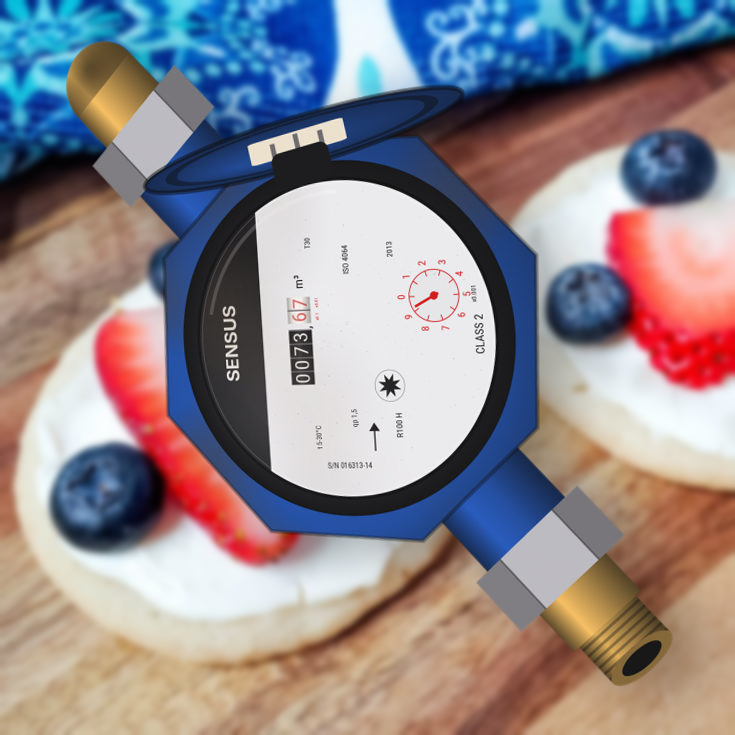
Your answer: {"value": 73.669, "unit": "m³"}
